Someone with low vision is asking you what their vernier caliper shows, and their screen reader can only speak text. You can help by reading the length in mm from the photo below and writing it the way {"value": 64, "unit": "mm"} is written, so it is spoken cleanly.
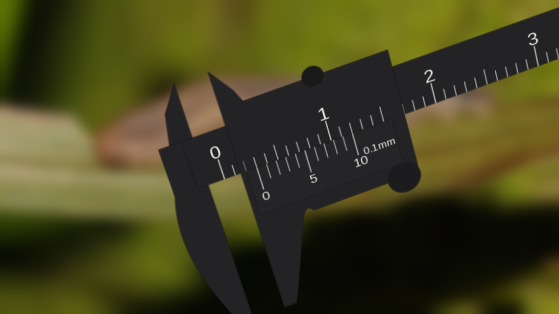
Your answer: {"value": 3.0, "unit": "mm"}
